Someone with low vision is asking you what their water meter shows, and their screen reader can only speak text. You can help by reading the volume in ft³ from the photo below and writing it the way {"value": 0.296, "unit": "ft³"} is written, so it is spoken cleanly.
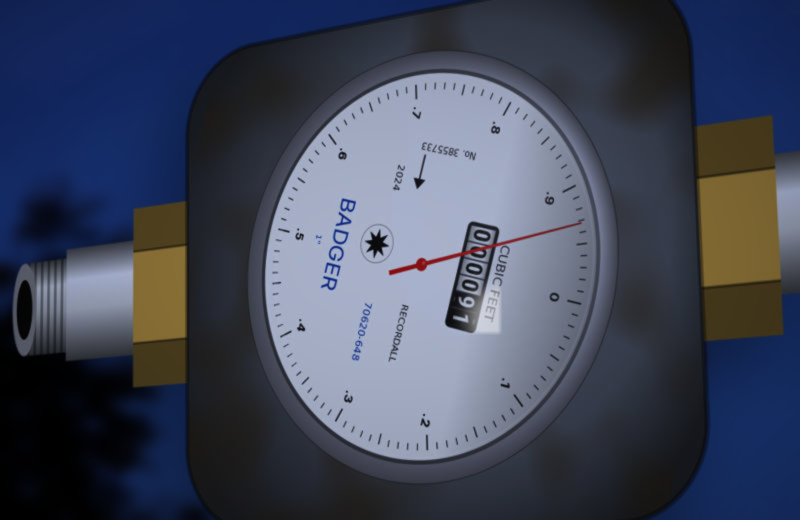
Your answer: {"value": 90.93, "unit": "ft³"}
